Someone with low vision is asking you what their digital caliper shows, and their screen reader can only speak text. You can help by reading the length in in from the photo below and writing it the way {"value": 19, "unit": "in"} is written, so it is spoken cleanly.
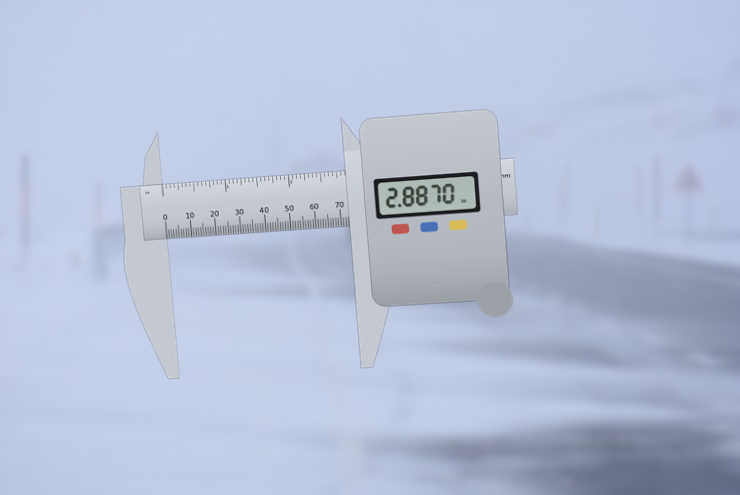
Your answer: {"value": 2.8870, "unit": "in"}
